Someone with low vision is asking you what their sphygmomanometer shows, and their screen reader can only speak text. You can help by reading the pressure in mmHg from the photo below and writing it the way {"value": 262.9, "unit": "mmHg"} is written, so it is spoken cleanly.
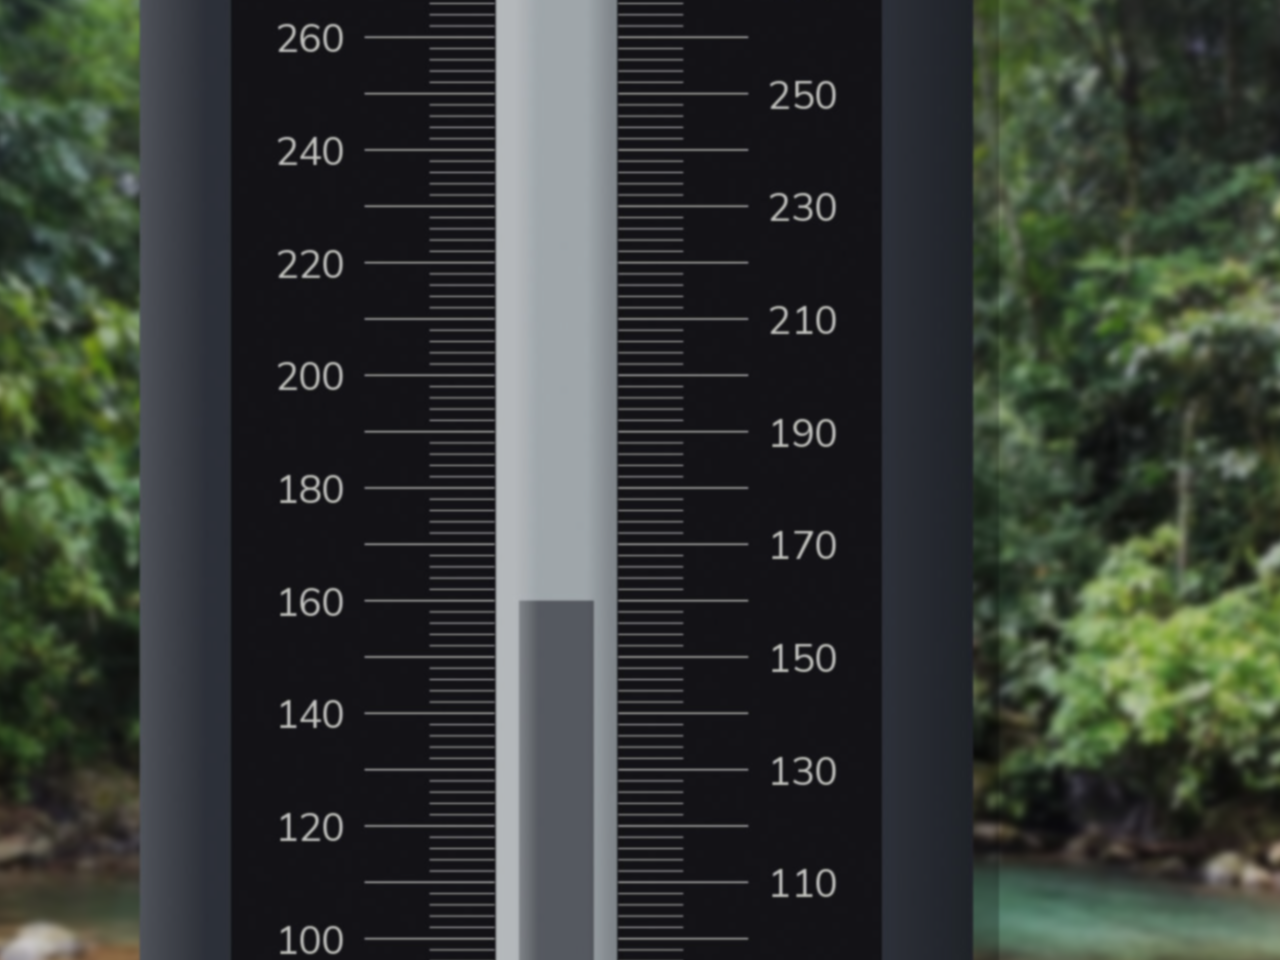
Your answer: {"value": 160, "unit": "mmHg"}
